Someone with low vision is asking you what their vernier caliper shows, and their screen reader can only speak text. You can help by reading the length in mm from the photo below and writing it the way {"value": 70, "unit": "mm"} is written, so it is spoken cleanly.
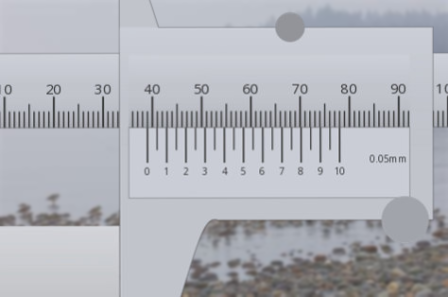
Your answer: {"value": 39.0, "unit": "mm"}
